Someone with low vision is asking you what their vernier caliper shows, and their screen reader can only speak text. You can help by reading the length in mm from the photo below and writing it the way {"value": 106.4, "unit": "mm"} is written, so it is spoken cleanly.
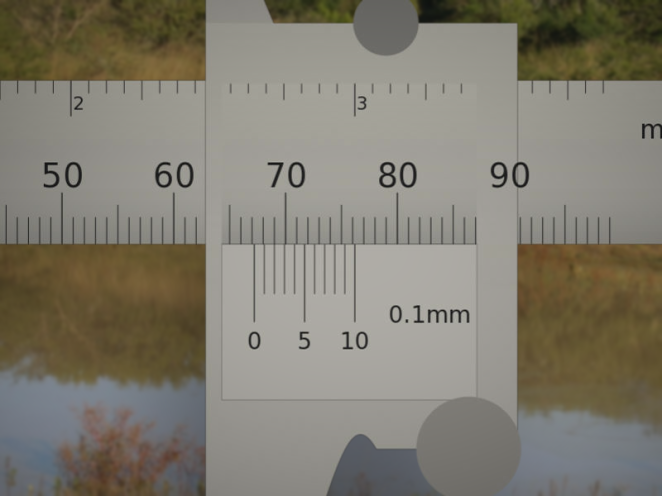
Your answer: {"value": 67.2, "unit": "mm"}
